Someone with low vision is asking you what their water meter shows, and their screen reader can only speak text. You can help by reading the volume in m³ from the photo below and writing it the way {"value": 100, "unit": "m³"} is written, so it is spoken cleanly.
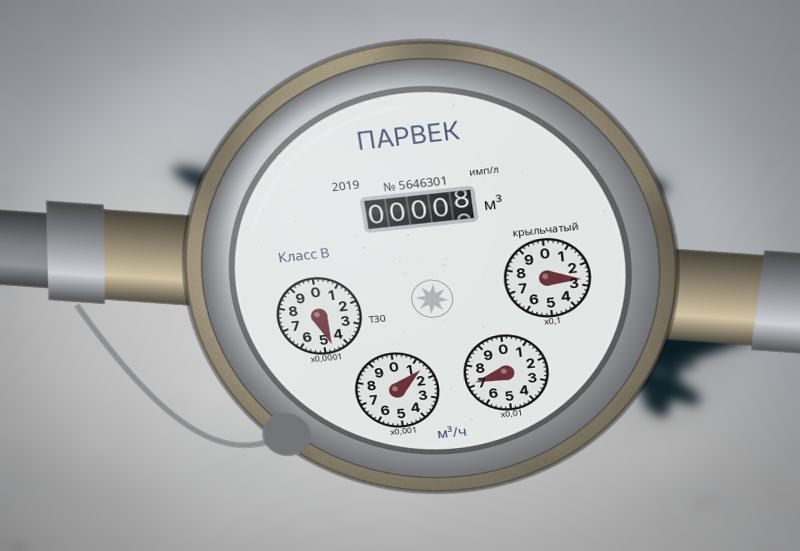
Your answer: {"value": 8.2714, "unit": "m³"}
